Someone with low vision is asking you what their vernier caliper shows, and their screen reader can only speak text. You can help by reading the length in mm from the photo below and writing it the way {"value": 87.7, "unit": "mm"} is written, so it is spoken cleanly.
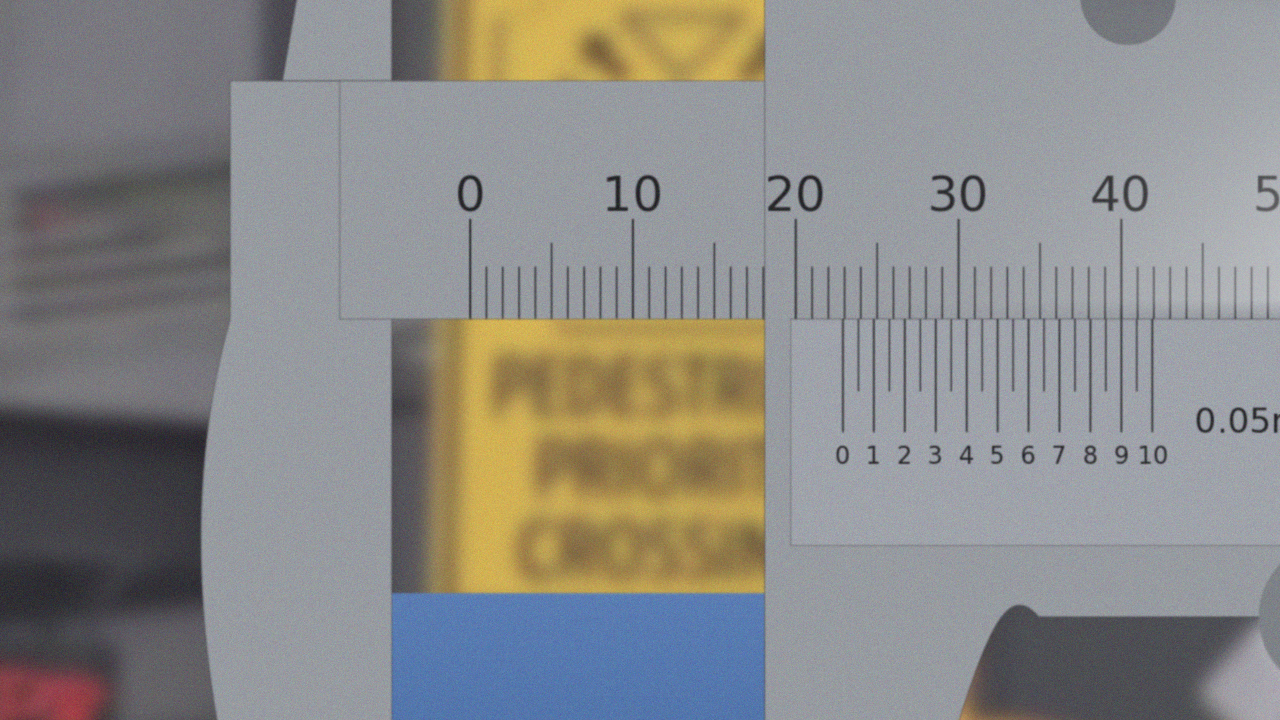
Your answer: {"value": 22.9, "unit": "mm"}
